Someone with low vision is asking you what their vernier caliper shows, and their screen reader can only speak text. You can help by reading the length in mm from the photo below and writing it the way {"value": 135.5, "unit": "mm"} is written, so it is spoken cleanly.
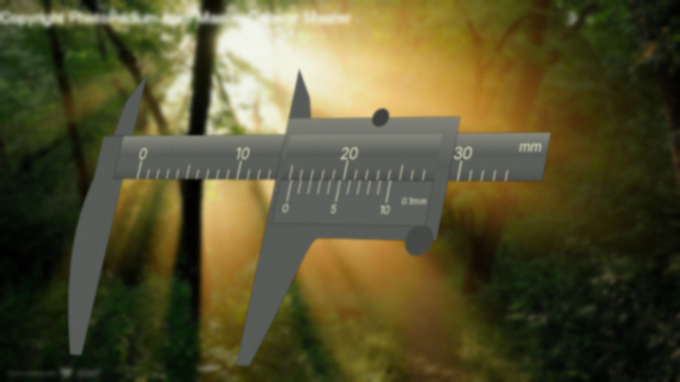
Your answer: {"value": 15.2, "unit": "mm"}
